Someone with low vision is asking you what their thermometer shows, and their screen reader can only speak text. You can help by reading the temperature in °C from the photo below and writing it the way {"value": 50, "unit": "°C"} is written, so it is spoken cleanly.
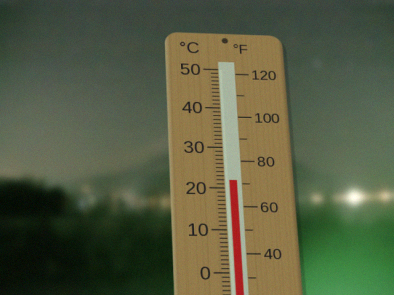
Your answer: {"value": 22, "unit": "°C"}
